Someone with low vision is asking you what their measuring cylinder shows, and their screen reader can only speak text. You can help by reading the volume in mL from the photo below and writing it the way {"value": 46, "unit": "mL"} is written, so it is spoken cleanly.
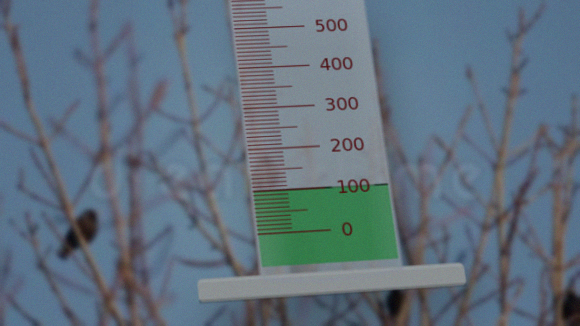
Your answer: {"value": 100, "unit": "mL"}
